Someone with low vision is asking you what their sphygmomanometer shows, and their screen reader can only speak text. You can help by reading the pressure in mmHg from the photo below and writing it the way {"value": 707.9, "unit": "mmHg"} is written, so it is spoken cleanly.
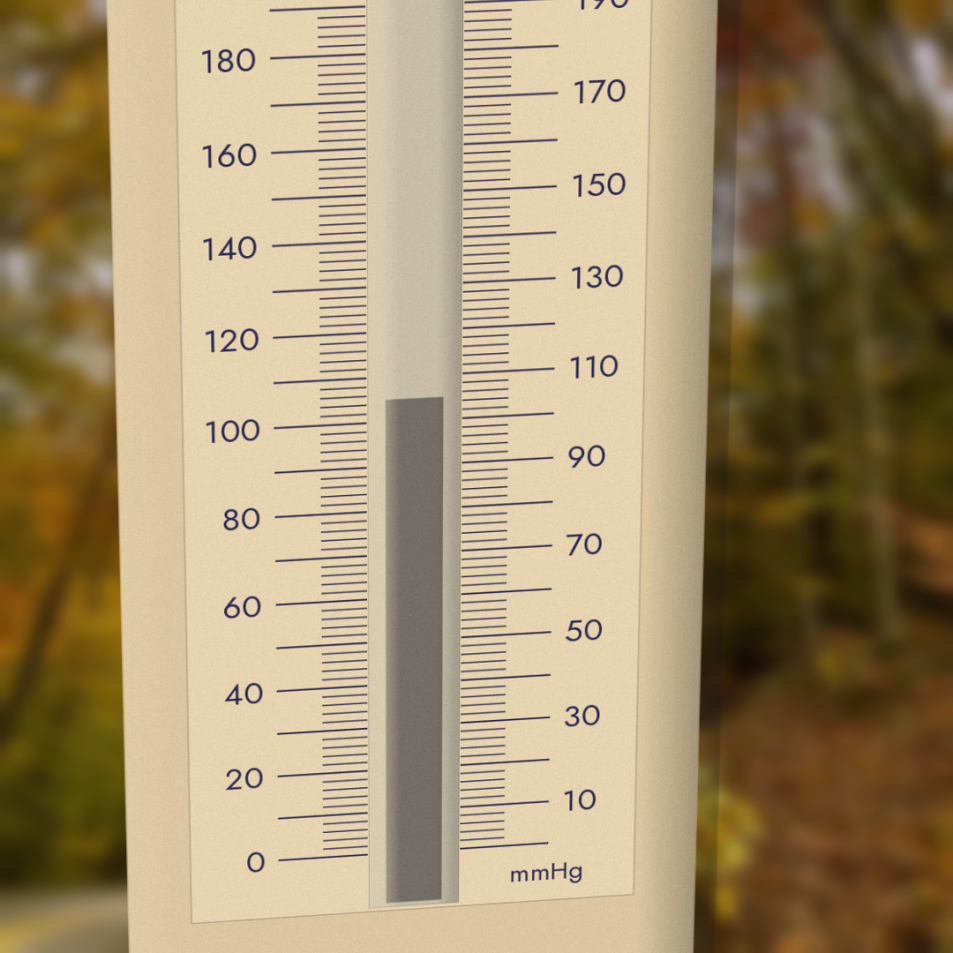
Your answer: {"value": 105, "unit": "mmHg"}
